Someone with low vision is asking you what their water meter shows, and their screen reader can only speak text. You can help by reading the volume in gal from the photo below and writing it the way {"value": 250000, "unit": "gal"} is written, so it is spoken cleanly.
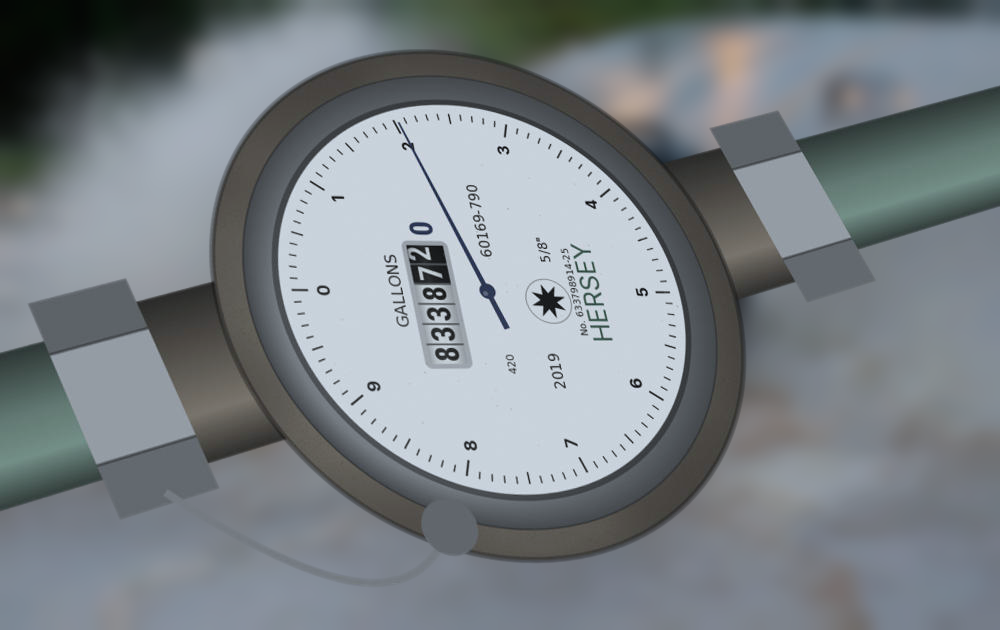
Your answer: {"value": 8338722.0, "unit": "gal"}
